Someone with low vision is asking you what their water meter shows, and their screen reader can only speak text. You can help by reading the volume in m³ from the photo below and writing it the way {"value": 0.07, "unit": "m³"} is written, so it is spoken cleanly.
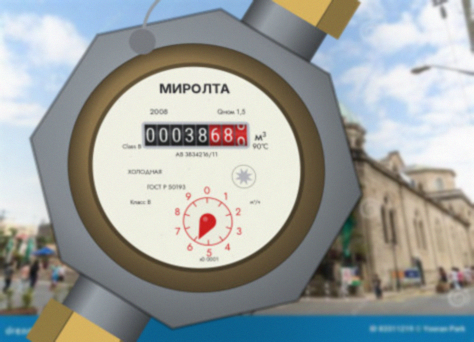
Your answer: {"value": 38.6885, "unit": "m³"}
